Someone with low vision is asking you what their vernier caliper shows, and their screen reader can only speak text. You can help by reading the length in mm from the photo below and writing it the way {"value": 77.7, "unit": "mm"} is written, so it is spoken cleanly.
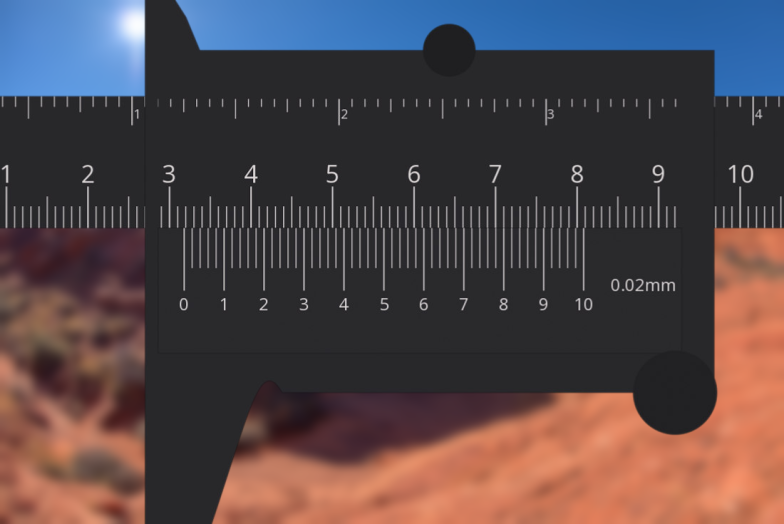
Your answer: {"value": 31.8, "unit": "mm"}
